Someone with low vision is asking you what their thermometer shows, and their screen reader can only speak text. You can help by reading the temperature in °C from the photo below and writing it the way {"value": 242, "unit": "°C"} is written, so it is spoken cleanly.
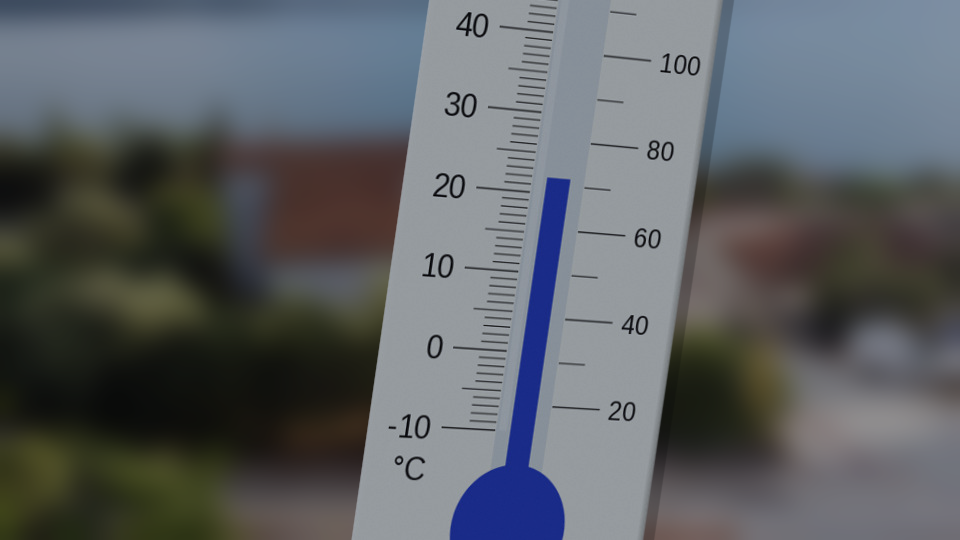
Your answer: {"value": 22, "unit": "°C"}
